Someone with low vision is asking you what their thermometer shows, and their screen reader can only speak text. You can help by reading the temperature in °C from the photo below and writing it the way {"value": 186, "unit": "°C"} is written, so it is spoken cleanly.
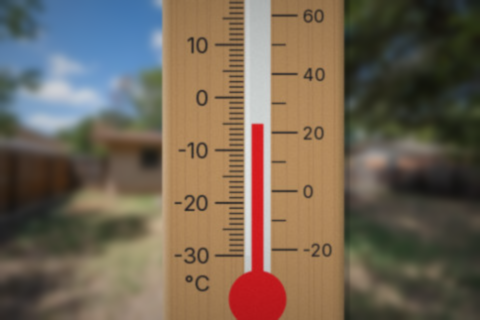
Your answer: {"value": -5, "unit": "°C"}
